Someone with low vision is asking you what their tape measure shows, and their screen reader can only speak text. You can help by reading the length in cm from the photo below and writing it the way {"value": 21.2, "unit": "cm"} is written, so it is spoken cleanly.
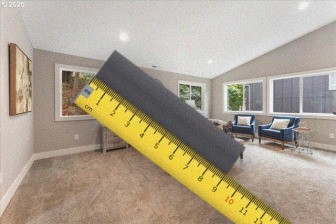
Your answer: {"value": 9, "unit": "cm"}
